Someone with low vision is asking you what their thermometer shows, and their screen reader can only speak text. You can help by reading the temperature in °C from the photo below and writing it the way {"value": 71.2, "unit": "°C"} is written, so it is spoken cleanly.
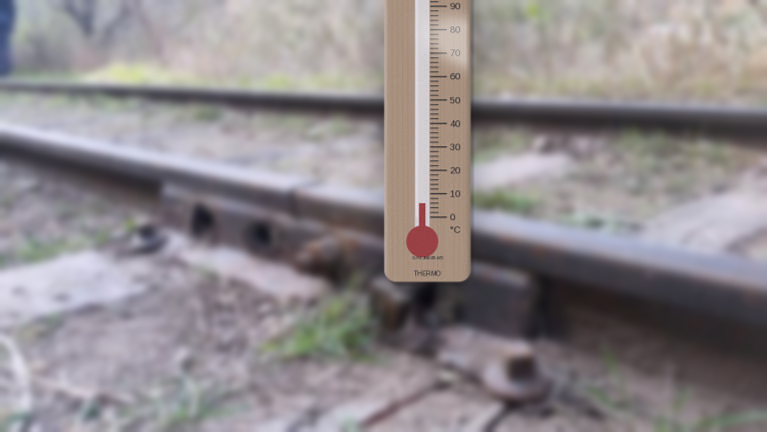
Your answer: {"value": 6, "unit": "°C"}
